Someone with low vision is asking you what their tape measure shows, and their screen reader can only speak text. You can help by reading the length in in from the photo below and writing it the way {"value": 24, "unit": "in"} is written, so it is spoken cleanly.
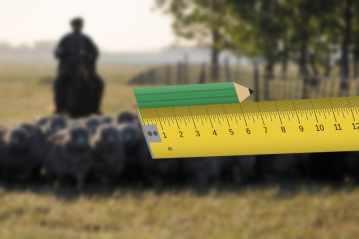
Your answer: {"value": 7, "unit": "in"}
